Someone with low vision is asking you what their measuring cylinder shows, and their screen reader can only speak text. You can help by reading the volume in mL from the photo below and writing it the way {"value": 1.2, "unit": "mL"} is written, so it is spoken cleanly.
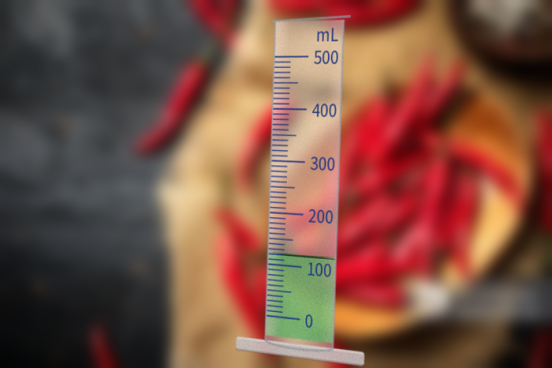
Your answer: {"value": 120, "unit": "mL"}
